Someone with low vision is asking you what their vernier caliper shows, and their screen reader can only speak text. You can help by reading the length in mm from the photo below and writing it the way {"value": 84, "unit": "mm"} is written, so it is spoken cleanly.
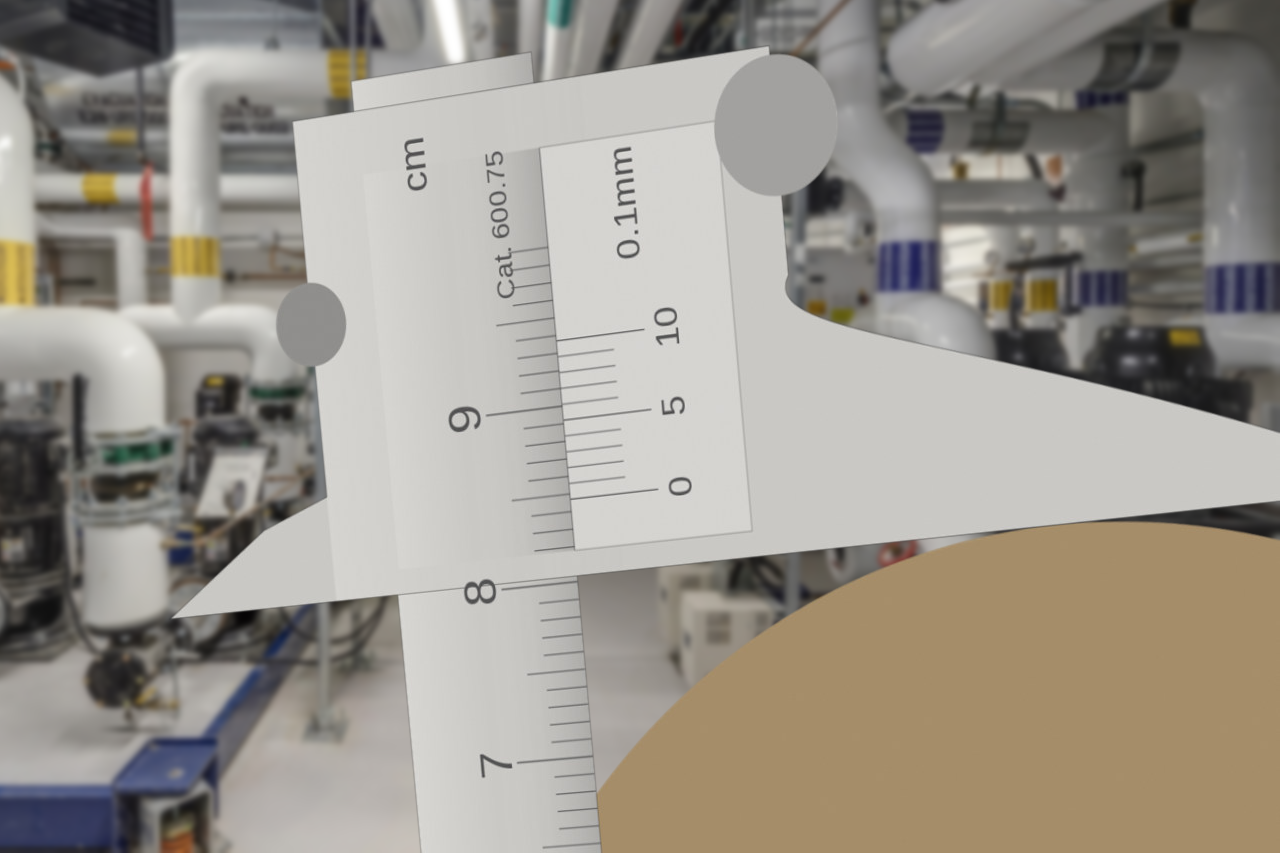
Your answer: {"value": 84.7, "unit": "mm"}
